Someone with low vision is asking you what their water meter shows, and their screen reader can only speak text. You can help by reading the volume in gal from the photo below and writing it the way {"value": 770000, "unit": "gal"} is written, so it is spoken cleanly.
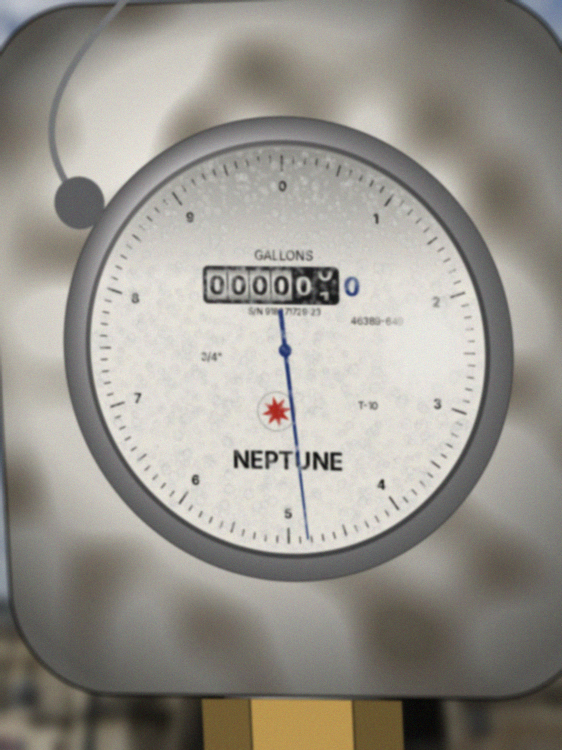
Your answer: {"value": 4.8, "unit": "gal"}
